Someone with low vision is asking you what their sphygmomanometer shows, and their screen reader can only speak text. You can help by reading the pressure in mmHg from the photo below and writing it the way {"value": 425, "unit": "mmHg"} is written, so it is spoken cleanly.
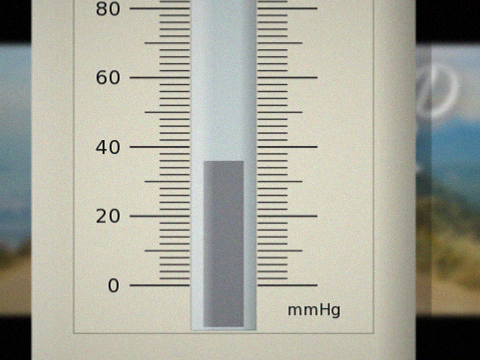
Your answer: {"value": 36, "unit": "mmHg"}
